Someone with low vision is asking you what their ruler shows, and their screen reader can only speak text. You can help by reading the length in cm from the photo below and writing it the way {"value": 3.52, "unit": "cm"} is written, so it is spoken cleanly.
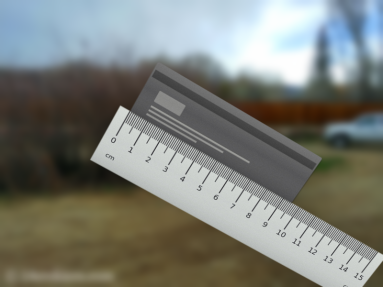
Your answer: {"value": 9.5, "unit": "cm"}
